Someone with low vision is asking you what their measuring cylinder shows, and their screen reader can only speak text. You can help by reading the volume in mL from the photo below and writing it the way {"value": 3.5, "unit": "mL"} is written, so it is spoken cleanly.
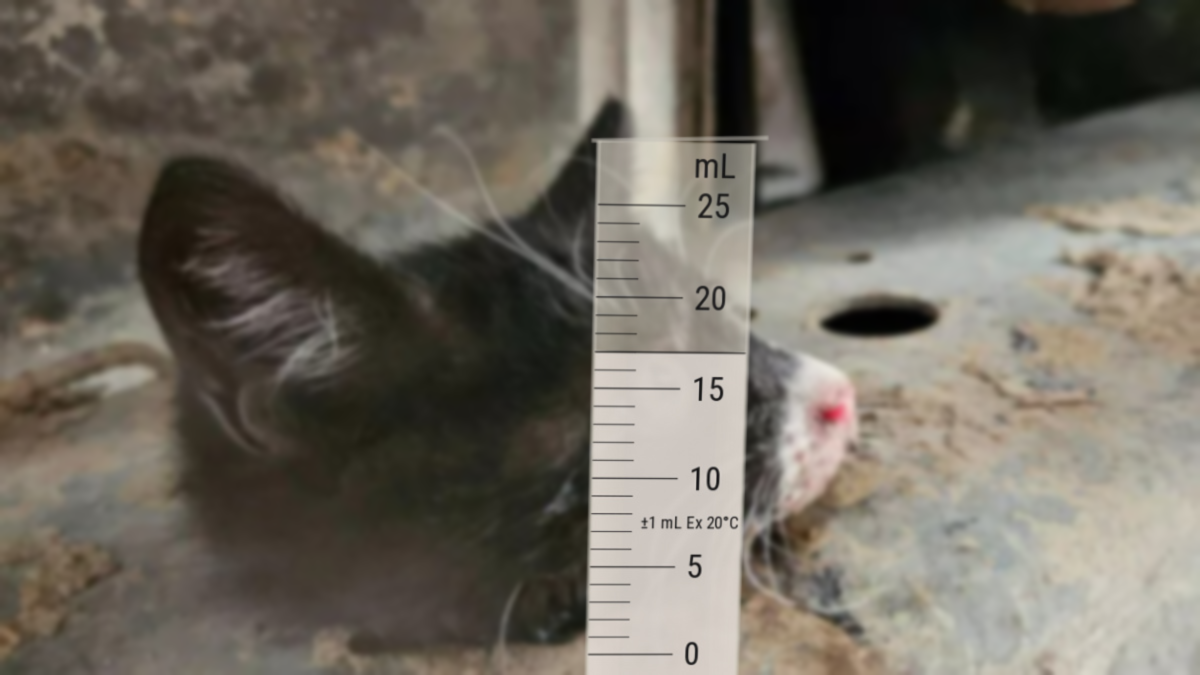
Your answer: {"value": 17, "unit": "mL"}
